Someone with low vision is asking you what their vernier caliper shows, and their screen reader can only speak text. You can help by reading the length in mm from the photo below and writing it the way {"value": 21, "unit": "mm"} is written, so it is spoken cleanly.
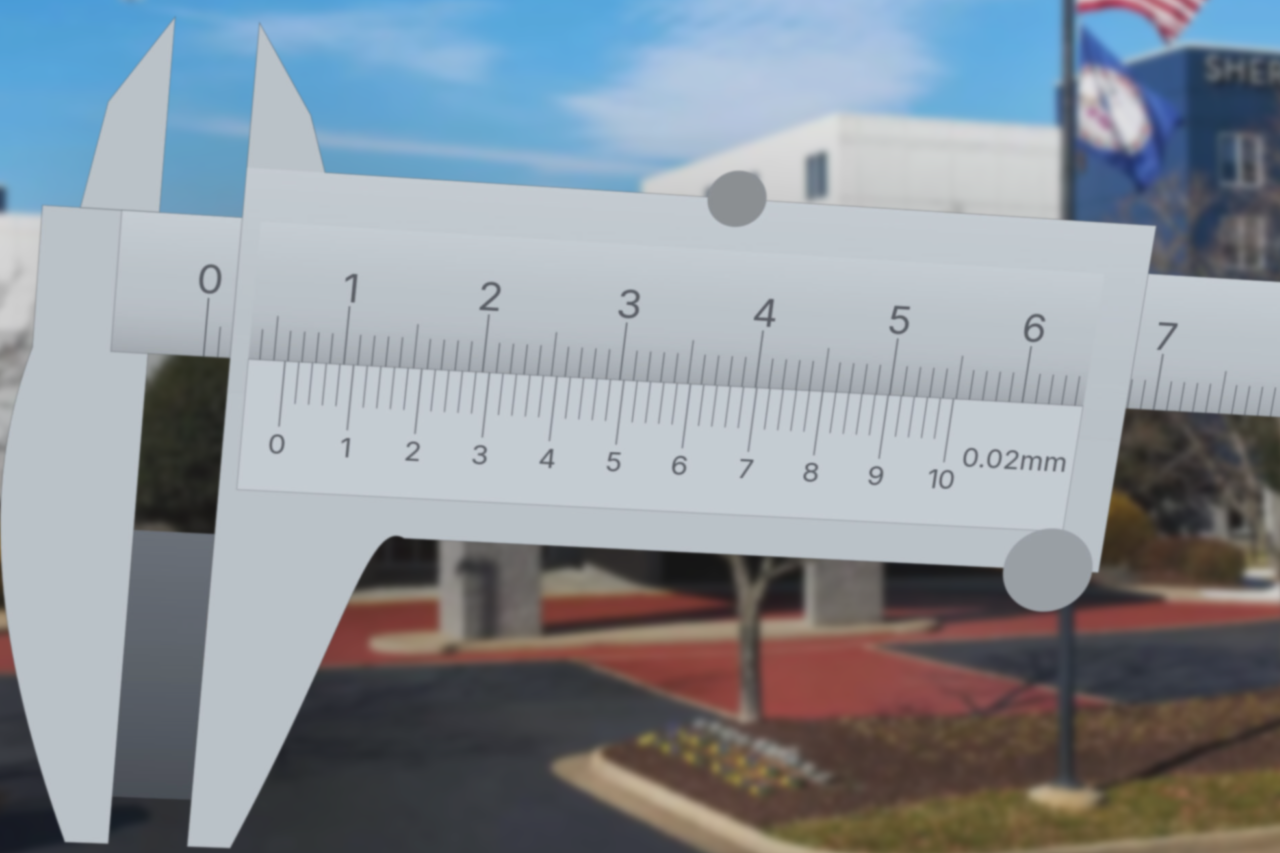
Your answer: {"value": 5.8, "unit": "mm"}
